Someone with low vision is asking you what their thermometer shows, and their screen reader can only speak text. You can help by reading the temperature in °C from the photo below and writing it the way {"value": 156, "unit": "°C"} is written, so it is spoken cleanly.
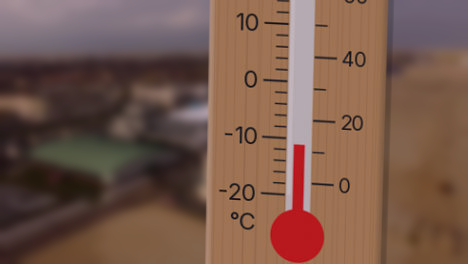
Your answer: {"value": -11, "unit": "°C"}
